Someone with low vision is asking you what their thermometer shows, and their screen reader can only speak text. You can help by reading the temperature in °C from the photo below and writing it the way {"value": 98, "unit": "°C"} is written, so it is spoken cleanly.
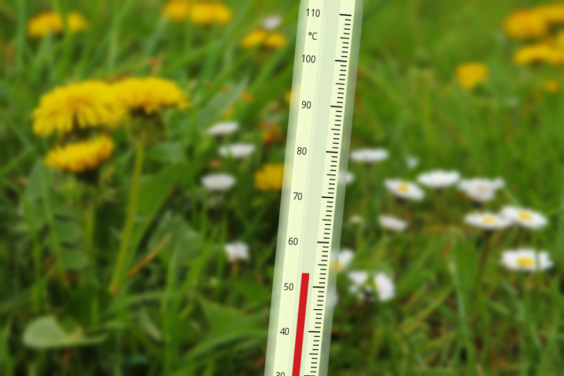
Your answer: {"value": 53, "unit": "°C"}
